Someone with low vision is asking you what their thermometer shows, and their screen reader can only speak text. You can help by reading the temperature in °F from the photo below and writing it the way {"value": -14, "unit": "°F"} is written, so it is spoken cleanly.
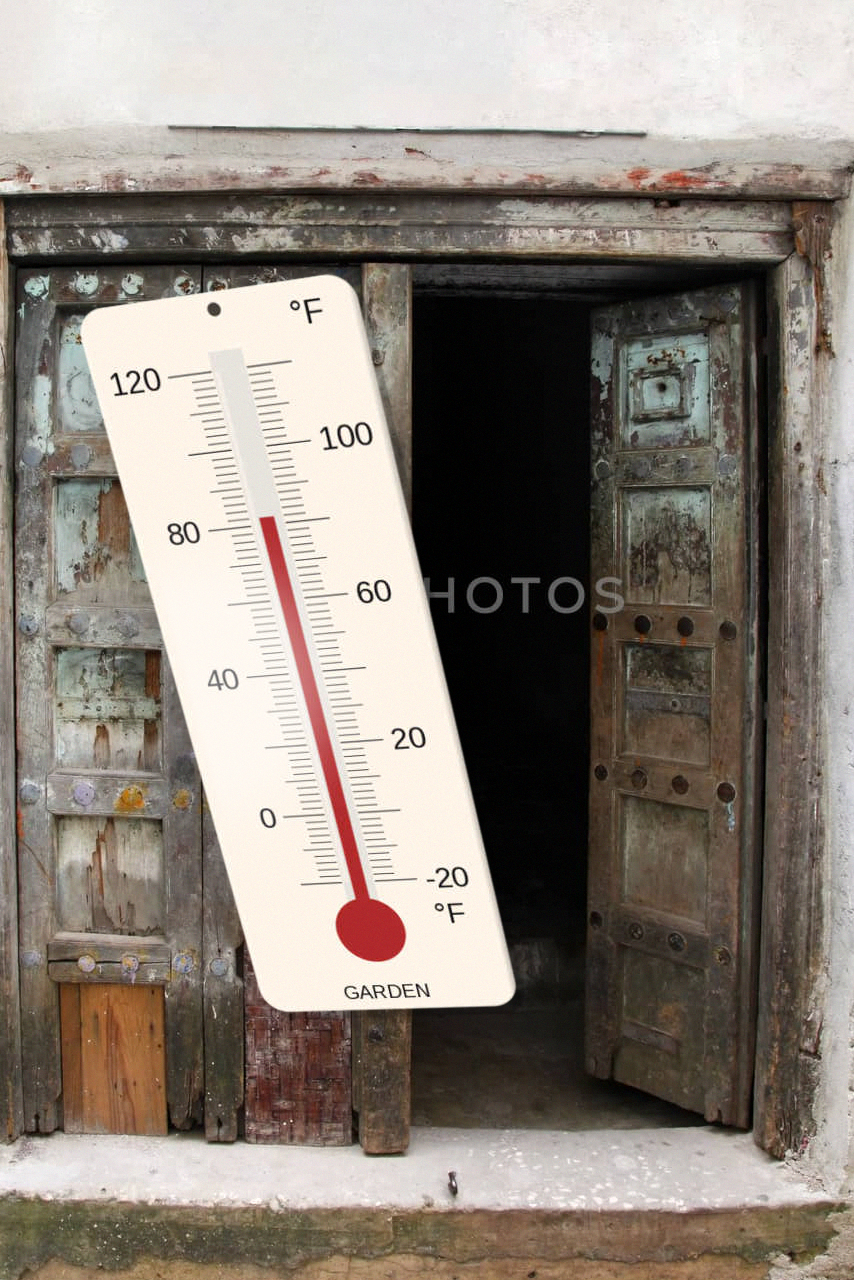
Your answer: {"value": 82, "unit": "°F"}
